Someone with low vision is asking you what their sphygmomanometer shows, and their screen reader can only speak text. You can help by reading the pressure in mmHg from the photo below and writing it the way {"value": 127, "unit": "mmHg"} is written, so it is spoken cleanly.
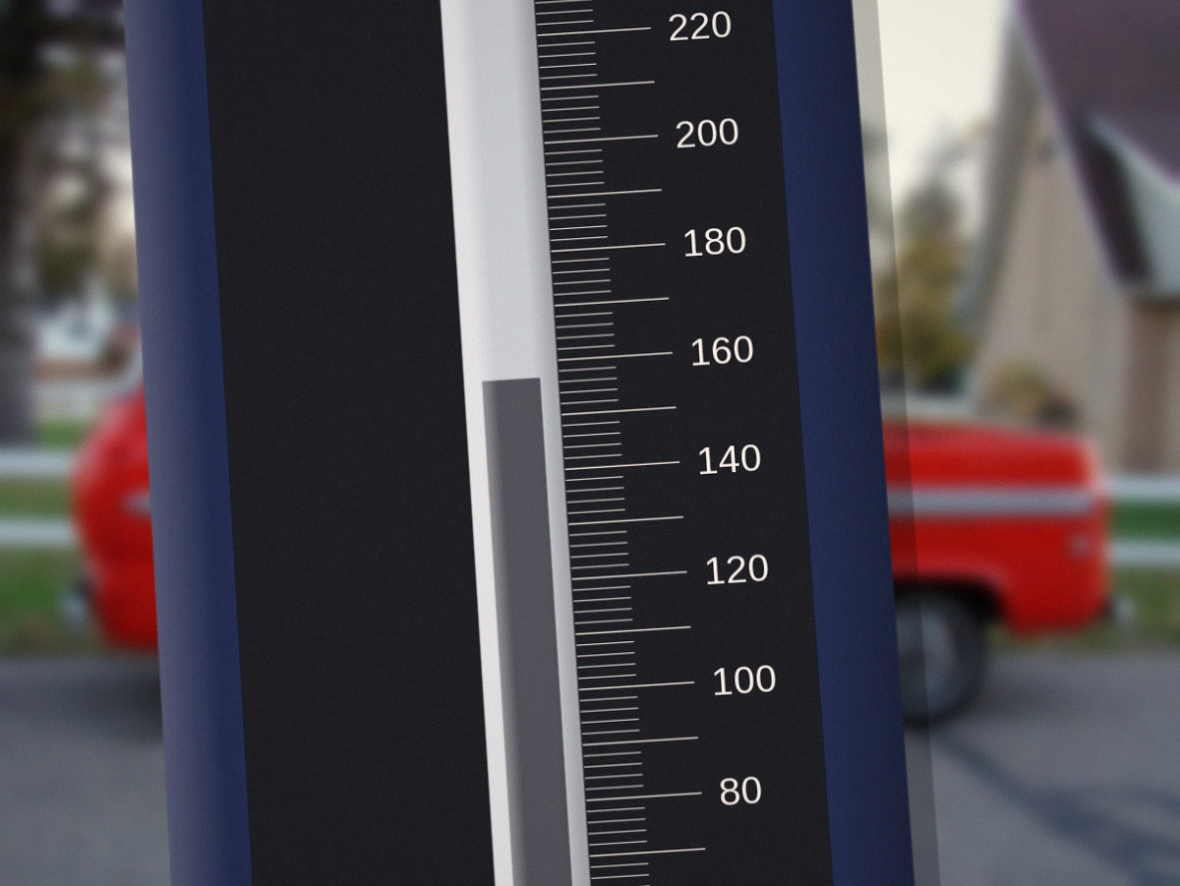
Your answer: {"value": 157, "unit": "mmHg"}
